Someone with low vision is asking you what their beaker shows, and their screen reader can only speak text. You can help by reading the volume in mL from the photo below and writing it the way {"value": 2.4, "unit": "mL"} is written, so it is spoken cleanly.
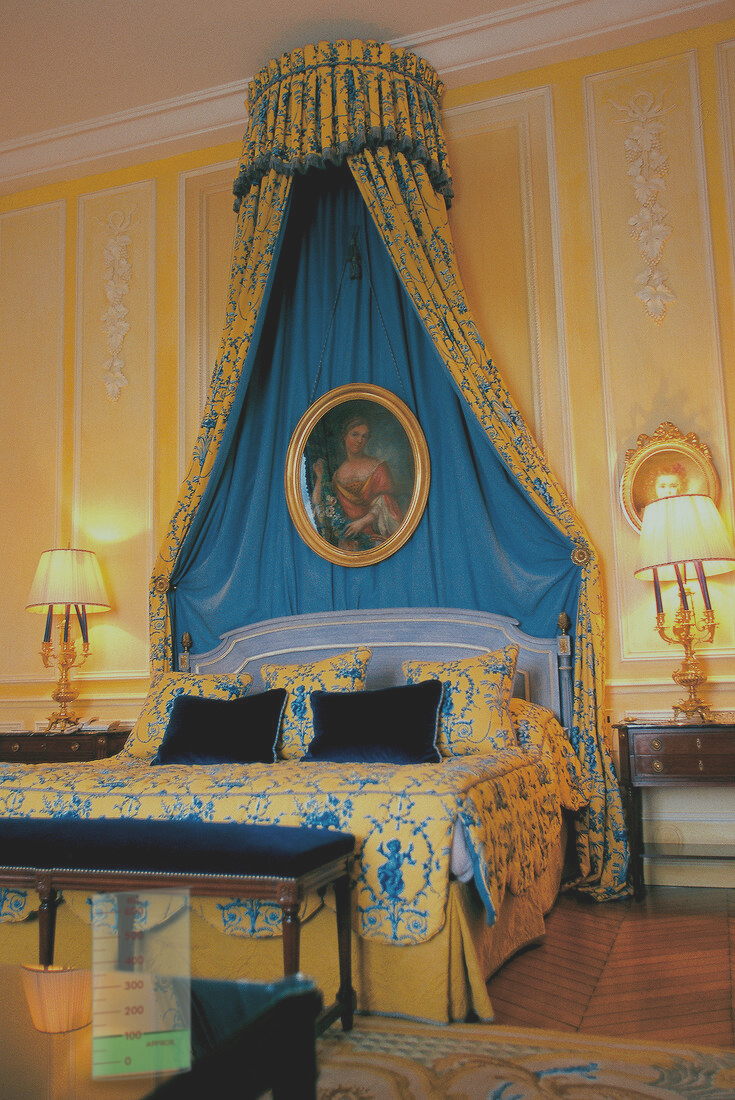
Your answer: {"value": 100, "unit": "mL"}
